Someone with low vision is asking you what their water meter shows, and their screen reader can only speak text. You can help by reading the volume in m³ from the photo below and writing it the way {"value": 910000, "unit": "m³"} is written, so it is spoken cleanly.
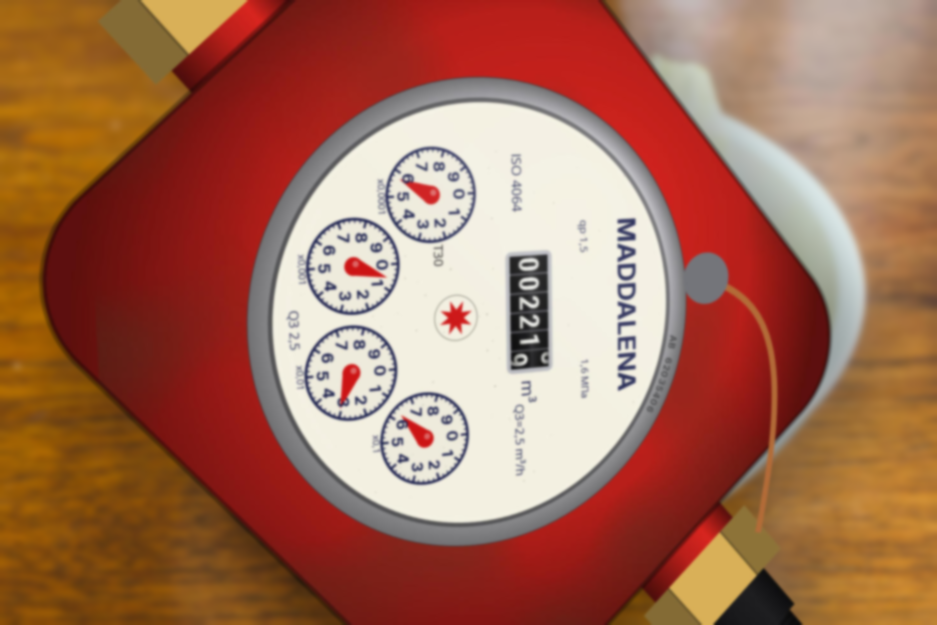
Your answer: {"value": 2218.6305, "unit": "m³"}
